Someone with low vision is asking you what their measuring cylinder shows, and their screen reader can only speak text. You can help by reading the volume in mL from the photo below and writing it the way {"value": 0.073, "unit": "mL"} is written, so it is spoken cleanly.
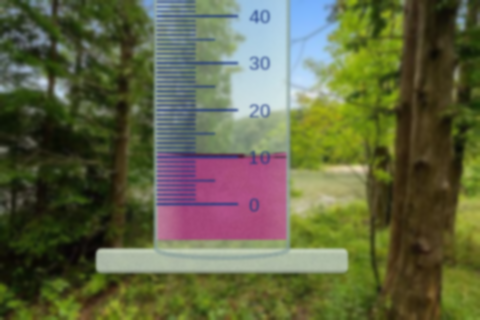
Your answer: {"value": 10, "unit": "mL"}
